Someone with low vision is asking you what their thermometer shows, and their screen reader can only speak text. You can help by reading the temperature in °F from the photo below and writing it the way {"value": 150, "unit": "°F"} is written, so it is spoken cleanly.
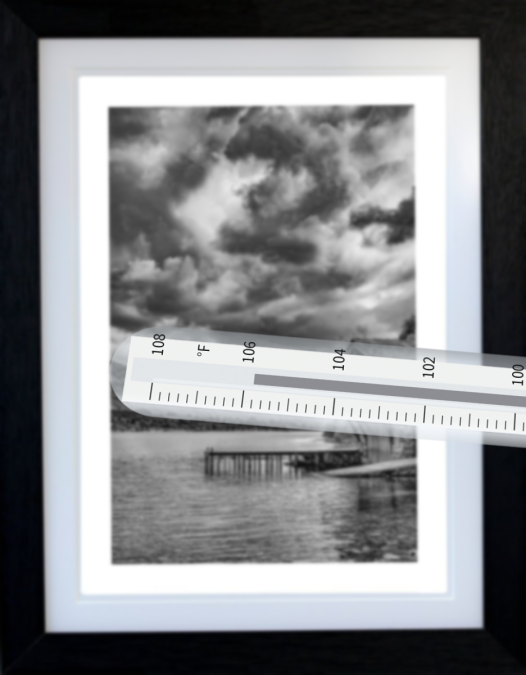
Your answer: {"value": 105.8, "unit": "°F"}
